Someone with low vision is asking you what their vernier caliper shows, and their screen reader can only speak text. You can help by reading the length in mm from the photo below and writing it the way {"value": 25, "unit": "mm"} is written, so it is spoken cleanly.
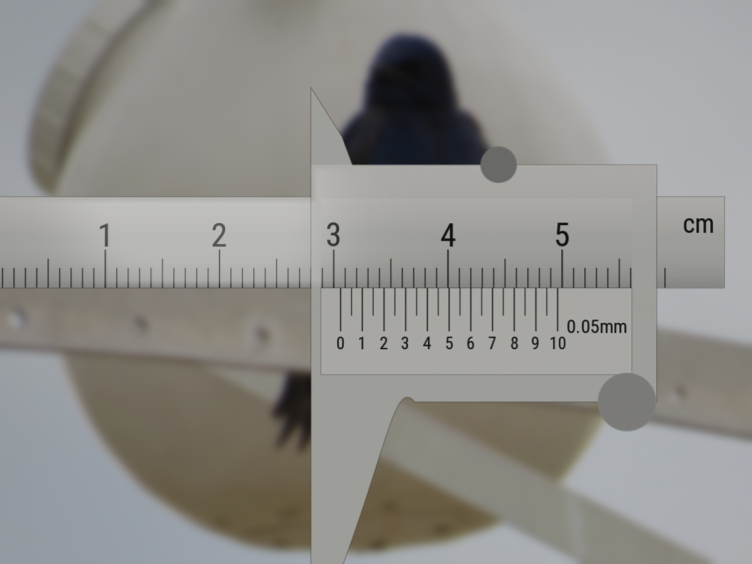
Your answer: {"value": 30.6, "unit": "mm"}
